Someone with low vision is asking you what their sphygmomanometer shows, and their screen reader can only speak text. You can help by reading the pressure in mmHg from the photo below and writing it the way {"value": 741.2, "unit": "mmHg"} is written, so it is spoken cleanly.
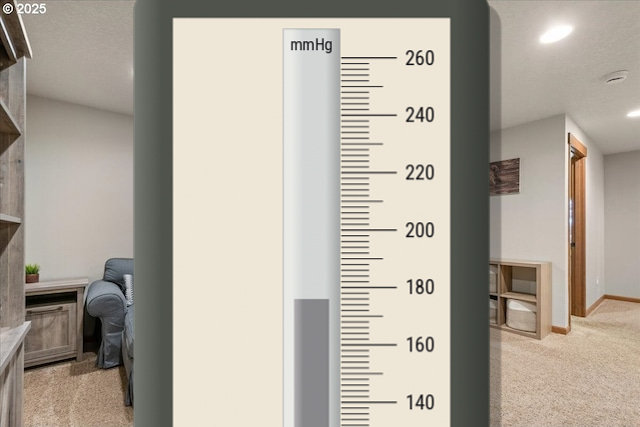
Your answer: {"value": 176, "unit": "mmHg"}
